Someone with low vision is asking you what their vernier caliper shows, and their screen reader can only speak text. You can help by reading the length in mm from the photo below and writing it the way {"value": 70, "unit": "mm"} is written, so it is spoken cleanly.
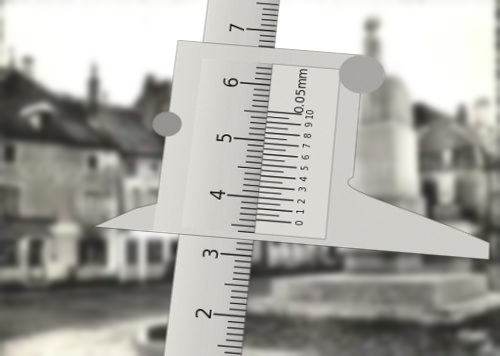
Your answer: {"value": 36.2, "unit": "mm"}
